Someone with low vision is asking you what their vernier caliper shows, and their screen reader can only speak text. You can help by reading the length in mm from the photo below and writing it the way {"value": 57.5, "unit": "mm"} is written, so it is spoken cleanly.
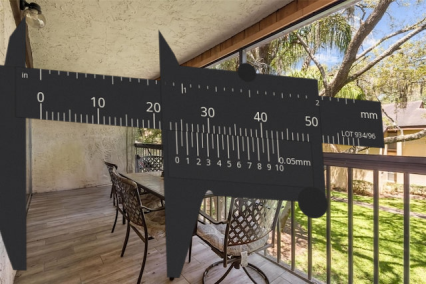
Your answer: {"value": 24.0, "unit": "mm"}
